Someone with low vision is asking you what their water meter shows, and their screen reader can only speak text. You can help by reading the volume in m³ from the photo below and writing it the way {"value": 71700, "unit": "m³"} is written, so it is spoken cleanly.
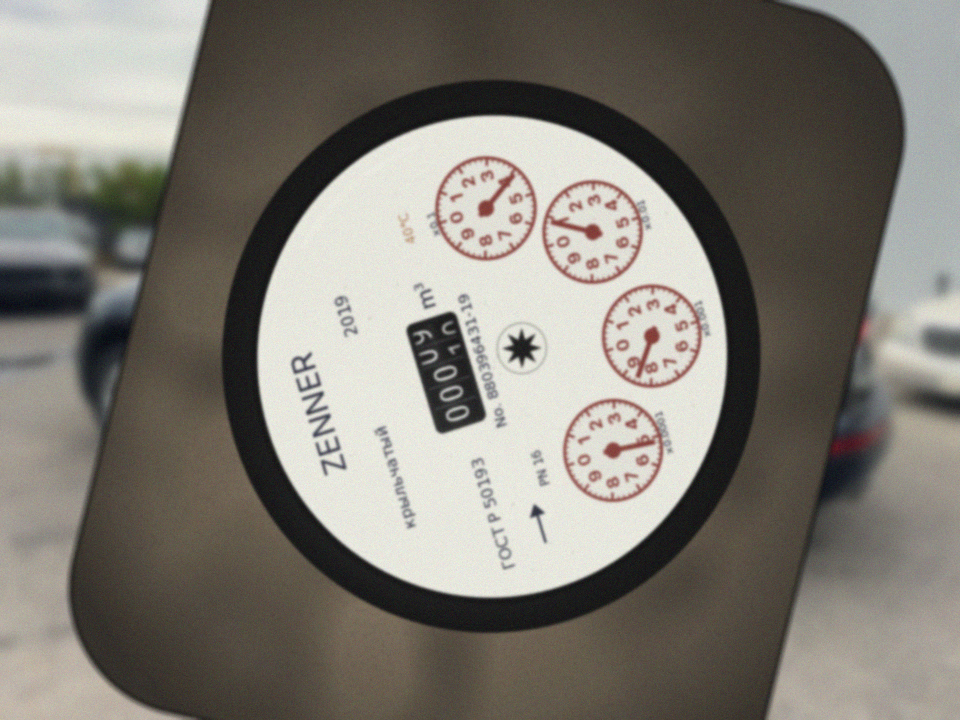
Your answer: {"value": 9.4085, "unit": "m³"}
